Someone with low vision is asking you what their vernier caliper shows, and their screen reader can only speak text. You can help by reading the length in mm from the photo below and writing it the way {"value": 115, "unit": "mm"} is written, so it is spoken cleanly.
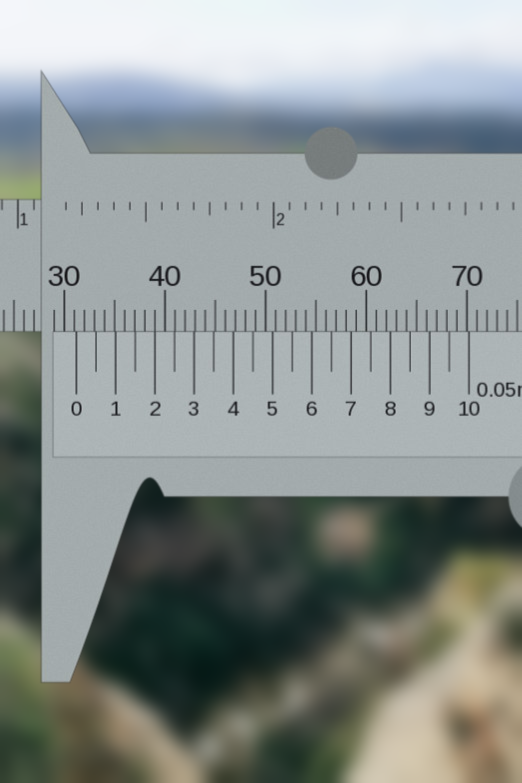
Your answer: {"value": 31.2, "unit": "mm"}
